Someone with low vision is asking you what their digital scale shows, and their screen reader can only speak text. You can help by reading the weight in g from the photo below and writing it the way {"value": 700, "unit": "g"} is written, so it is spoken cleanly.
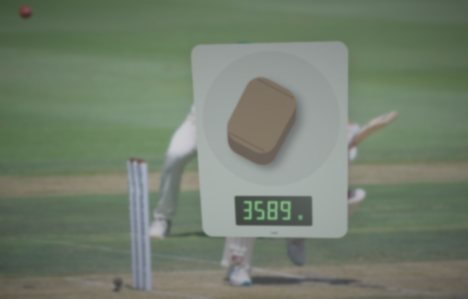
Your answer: {"value": 3589, "unit": "g"}
